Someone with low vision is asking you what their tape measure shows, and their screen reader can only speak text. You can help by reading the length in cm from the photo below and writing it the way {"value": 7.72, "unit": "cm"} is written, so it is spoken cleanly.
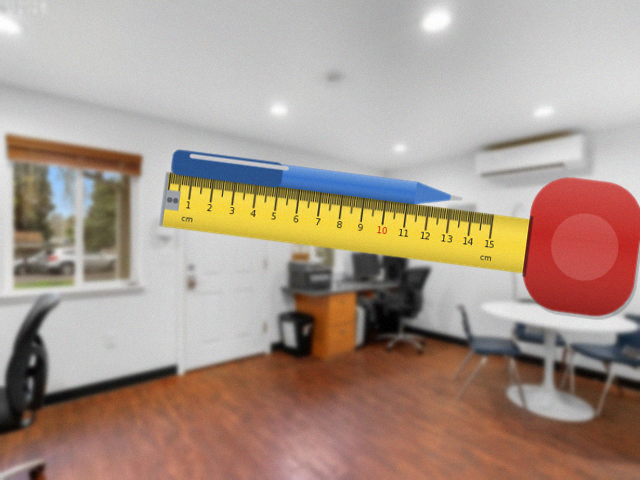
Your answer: {"value": 13.5, "unit": "cm"}
